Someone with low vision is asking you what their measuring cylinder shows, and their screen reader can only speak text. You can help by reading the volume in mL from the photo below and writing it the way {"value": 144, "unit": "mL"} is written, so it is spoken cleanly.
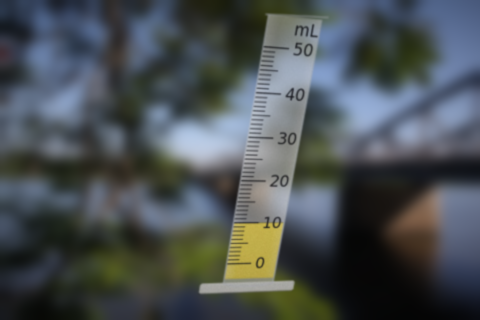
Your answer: {"value": 10, "unit": "mL"}
